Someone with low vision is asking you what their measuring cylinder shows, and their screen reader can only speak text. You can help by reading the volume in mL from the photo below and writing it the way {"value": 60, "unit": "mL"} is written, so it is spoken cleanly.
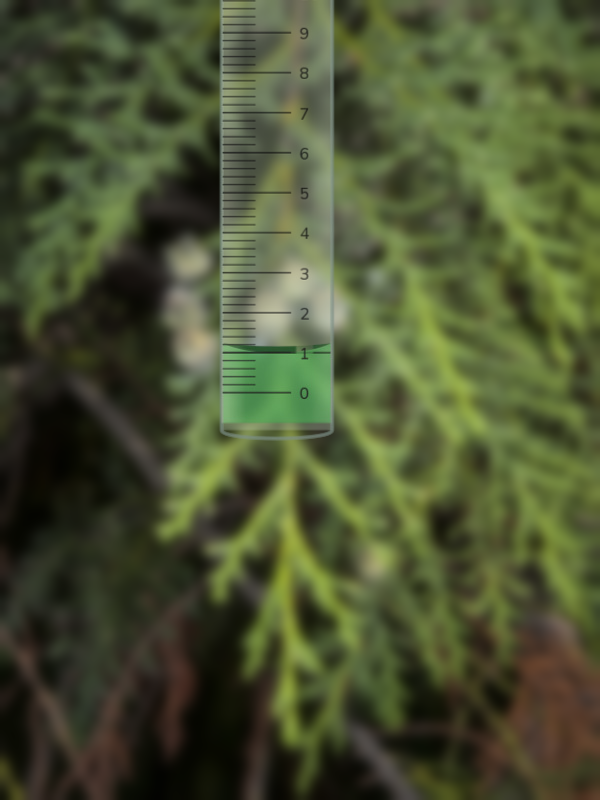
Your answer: {"value": 1, "unit": "mL"}
